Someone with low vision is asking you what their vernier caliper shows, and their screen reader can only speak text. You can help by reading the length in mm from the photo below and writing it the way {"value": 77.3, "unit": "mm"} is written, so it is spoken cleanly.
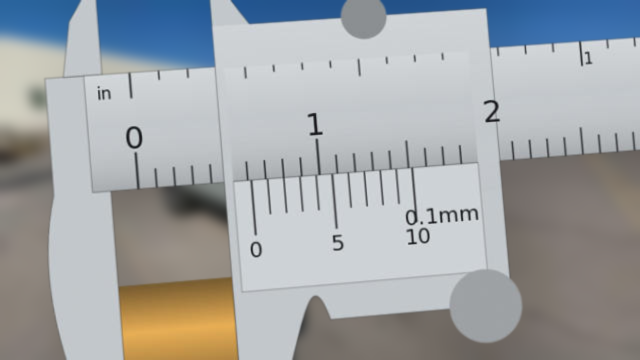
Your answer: {"value": 6.2, "unit": "mm"}
